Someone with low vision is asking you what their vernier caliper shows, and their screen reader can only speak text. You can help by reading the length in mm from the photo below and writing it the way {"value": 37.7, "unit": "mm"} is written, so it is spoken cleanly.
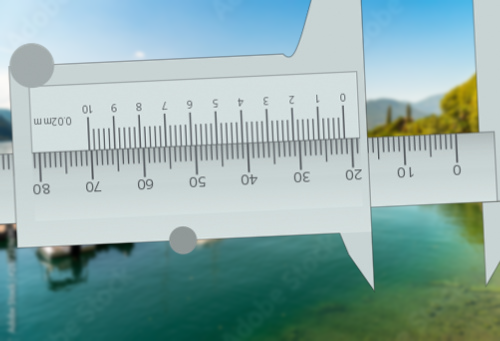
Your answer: {"value": 21.4, "unit": "mm"}
